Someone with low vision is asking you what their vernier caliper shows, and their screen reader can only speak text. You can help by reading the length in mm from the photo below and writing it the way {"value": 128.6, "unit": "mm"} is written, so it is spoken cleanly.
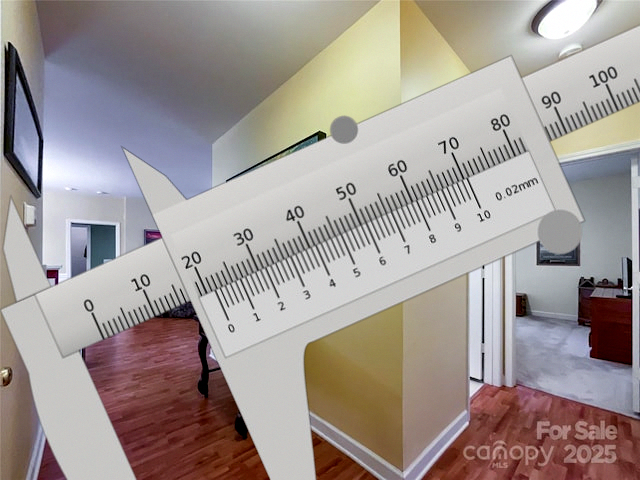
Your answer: {"value": 21.6, "unit": "mm"}
